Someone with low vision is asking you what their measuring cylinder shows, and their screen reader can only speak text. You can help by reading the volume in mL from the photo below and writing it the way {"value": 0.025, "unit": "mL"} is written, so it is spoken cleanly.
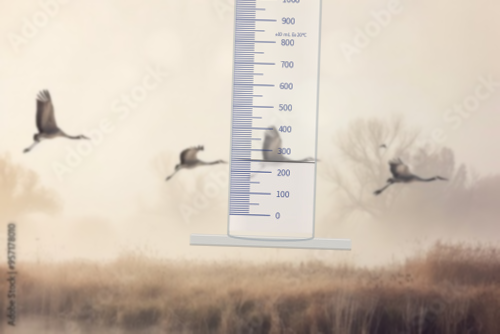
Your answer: {"value": 250, "unit": "mL"}
